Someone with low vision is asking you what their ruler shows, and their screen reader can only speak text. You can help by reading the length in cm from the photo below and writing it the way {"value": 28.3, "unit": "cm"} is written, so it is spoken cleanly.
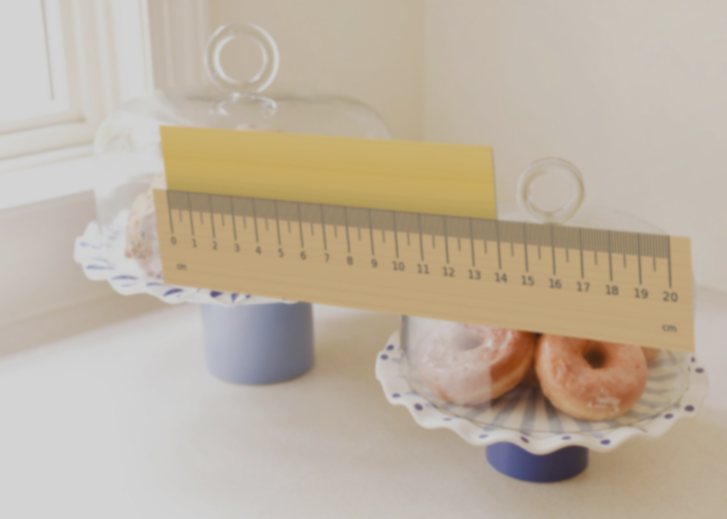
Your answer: {"value": 14, "unit": "cm"}
